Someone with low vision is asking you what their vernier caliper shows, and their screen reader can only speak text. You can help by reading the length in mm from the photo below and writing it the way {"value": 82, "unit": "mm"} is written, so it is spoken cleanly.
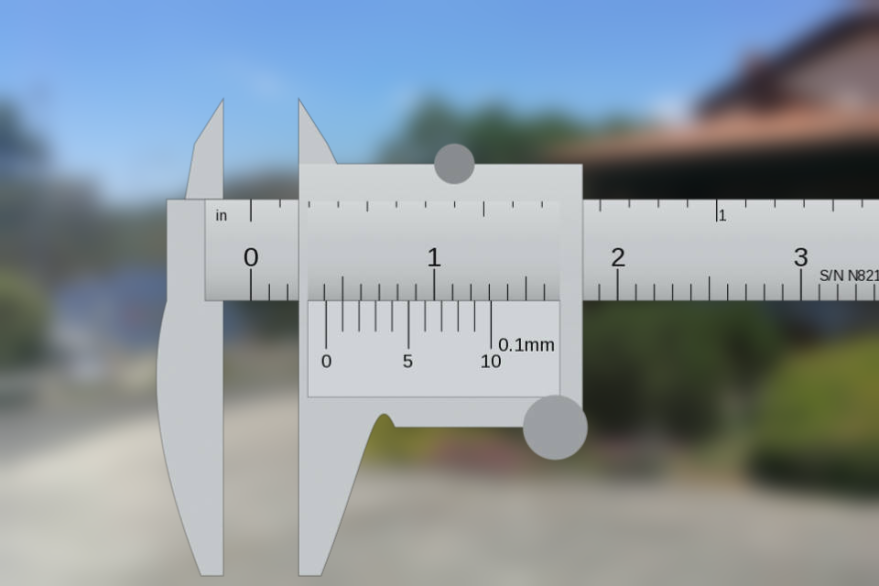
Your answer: {"value": 4.1, "unit": "mm"}
